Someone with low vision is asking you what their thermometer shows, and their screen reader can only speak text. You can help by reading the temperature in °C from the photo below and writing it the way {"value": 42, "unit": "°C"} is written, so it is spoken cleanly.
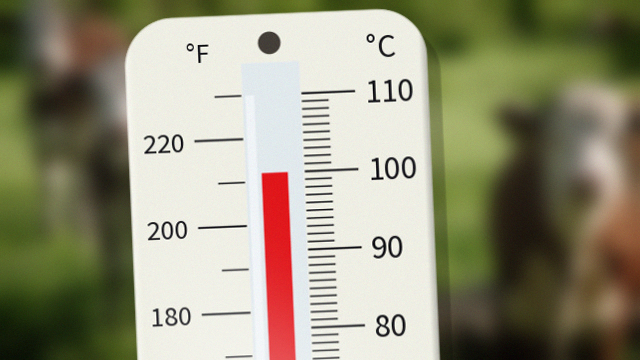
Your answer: {"value": 100, "unit": "°C"}
